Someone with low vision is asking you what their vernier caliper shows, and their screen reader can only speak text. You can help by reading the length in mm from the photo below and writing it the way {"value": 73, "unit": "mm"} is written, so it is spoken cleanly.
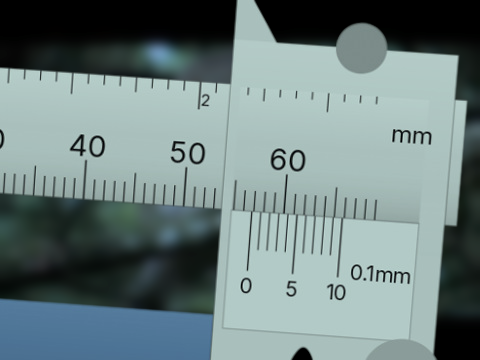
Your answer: {"value": 56.8, "unit": "mm"}
